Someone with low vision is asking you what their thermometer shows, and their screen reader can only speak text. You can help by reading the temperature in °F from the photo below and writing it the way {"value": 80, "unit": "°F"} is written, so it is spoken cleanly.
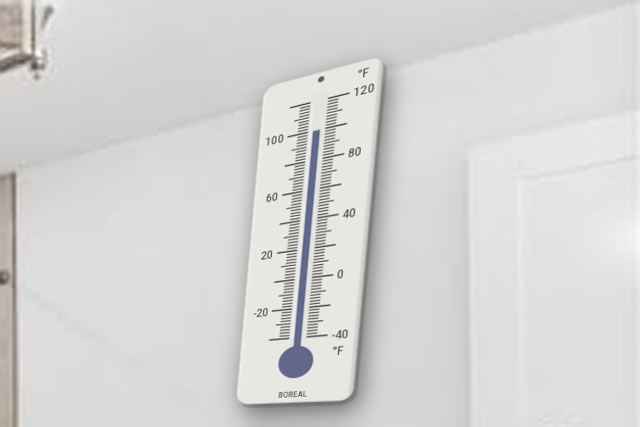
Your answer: {"value": 100, "unit": "°F"}
